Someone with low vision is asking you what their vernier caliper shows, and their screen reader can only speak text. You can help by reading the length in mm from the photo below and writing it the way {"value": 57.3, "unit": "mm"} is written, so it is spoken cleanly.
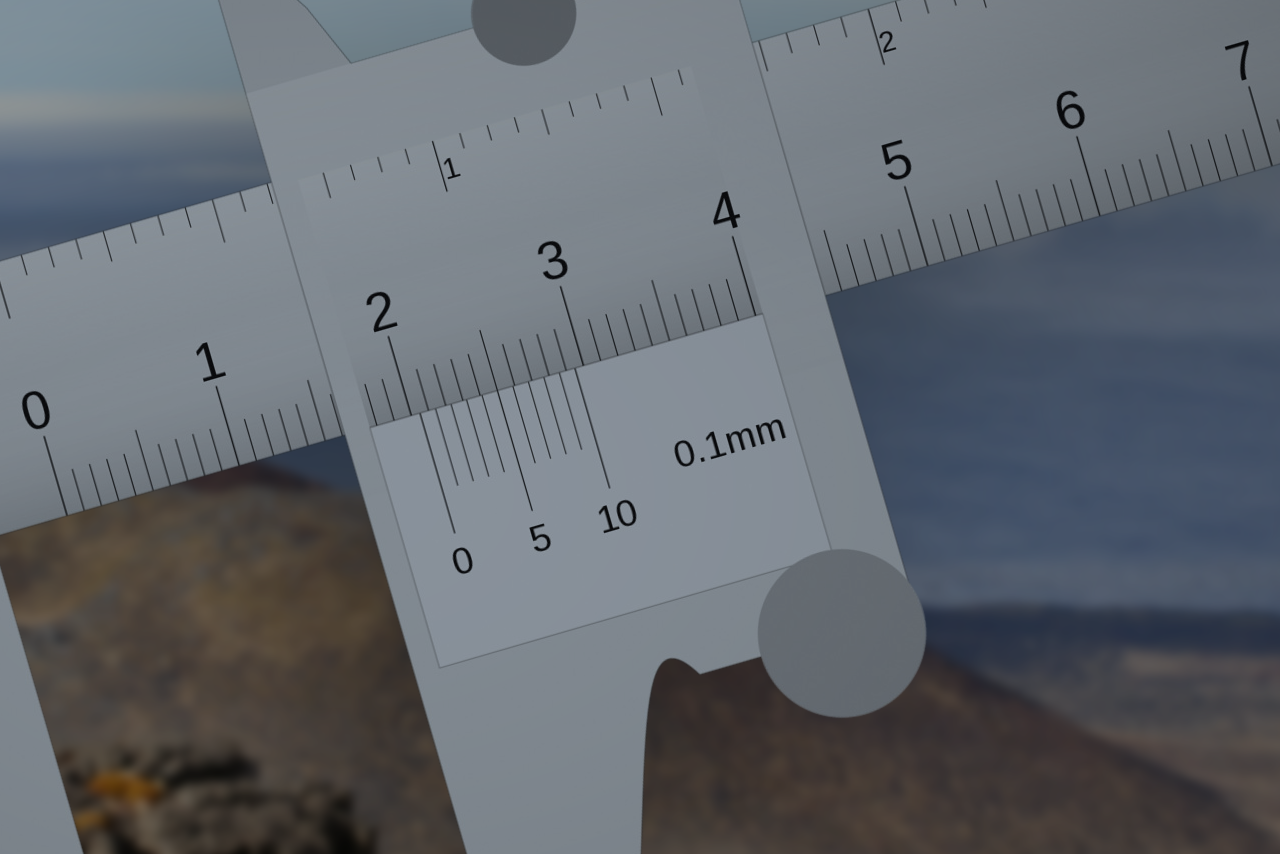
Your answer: {"value": 20.5, "unit": "mm"}
